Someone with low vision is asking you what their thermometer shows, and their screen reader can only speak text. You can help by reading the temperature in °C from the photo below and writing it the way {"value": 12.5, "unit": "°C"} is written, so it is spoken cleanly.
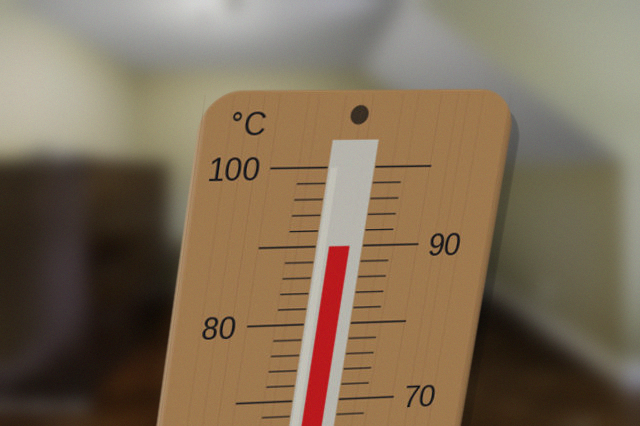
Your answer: {"value": 90, "unit": "°C"}
